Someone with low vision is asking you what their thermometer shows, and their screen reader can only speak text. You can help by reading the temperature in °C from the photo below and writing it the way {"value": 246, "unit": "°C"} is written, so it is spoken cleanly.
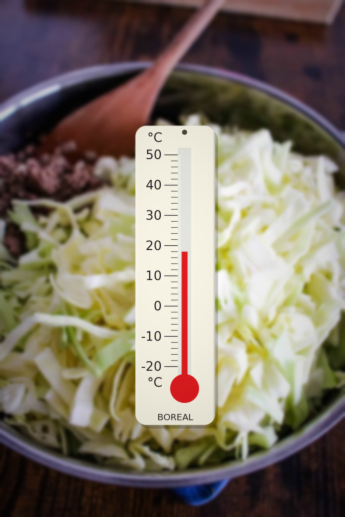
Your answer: {"value": 18, "unit": "°C"}
